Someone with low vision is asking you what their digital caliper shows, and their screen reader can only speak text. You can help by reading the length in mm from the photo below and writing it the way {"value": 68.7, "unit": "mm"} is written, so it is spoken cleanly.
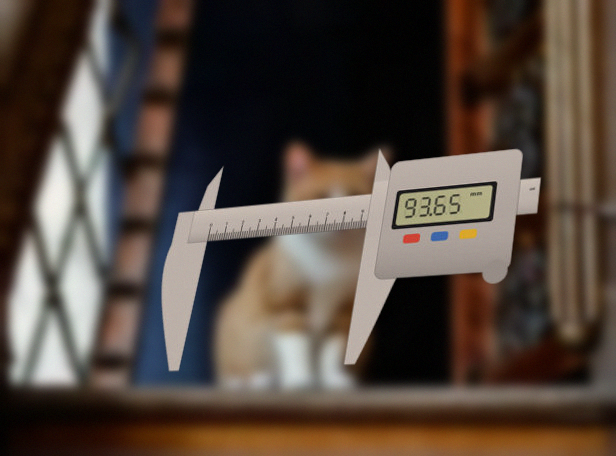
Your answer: {"value": 93.65, "unit": "mm"}
